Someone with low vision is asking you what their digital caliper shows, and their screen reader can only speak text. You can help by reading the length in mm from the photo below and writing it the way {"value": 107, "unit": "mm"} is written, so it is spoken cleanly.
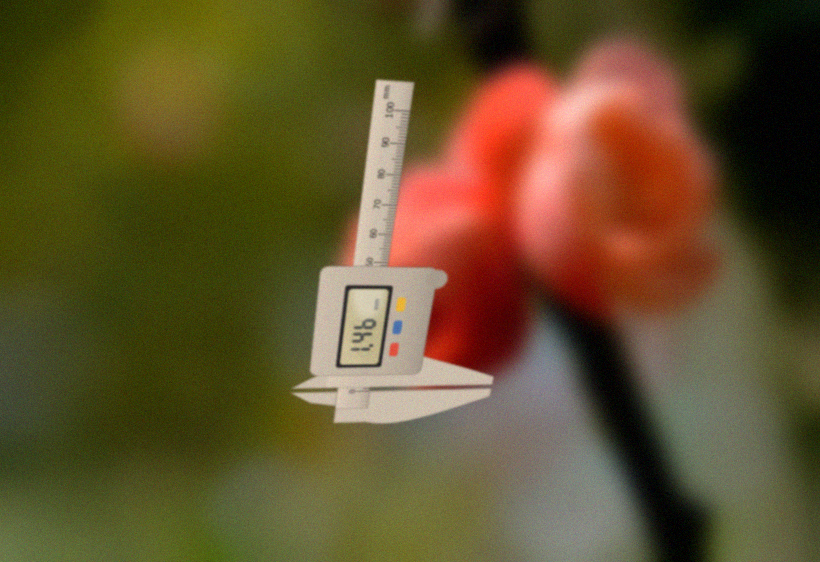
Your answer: {"value": 1.46, "unit": "mm"}
